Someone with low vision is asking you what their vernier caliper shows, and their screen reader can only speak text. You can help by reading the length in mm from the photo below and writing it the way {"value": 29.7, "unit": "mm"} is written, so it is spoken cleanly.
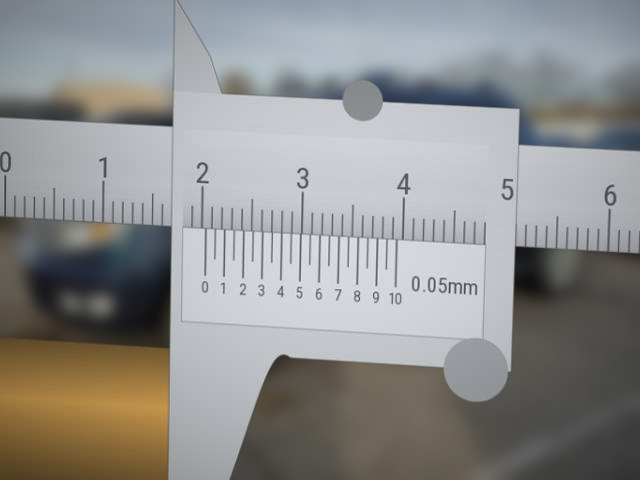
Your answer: {"value": 20.4, "unit": "mm"}
